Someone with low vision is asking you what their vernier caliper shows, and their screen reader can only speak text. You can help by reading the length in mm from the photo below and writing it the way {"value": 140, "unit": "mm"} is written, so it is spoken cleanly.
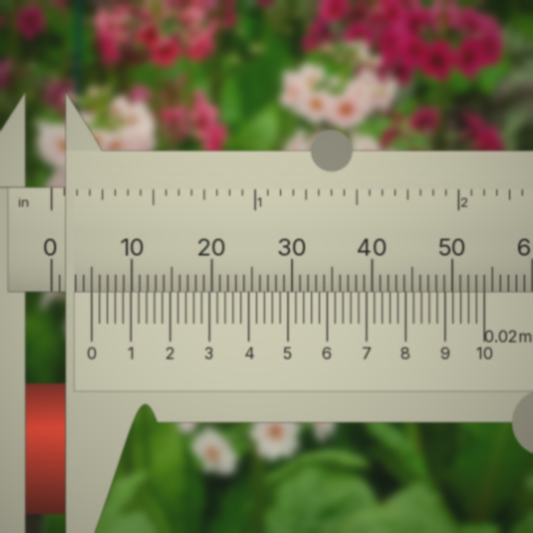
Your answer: {"value": 5.0, "unit": "mm"}
